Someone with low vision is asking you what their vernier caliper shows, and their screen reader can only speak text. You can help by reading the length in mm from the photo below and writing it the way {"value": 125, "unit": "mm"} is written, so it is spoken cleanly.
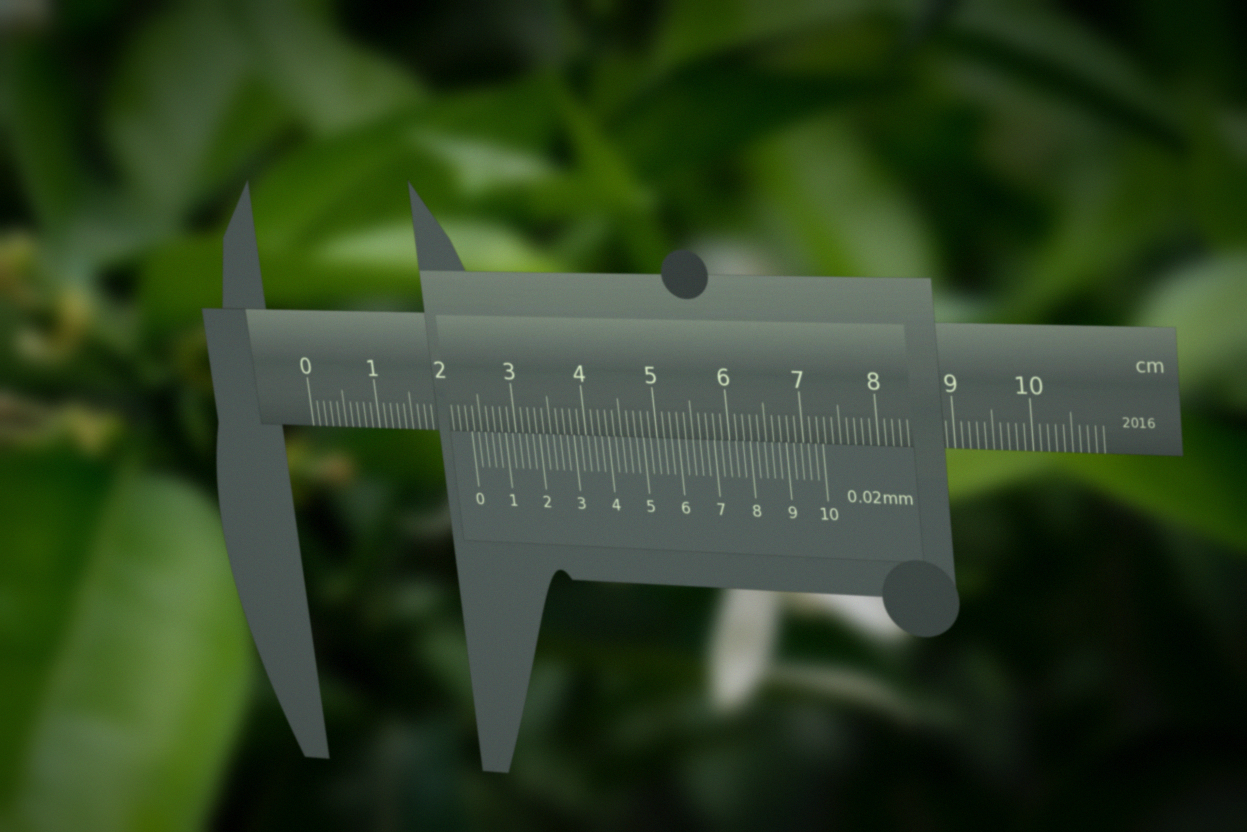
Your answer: {"value": 23.6, "unit": "mm"}
